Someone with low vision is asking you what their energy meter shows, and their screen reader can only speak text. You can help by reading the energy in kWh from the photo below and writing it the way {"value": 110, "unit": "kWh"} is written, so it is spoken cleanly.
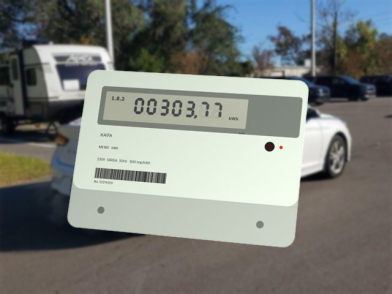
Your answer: {"value": 303.77, "unit": "kWh"}
